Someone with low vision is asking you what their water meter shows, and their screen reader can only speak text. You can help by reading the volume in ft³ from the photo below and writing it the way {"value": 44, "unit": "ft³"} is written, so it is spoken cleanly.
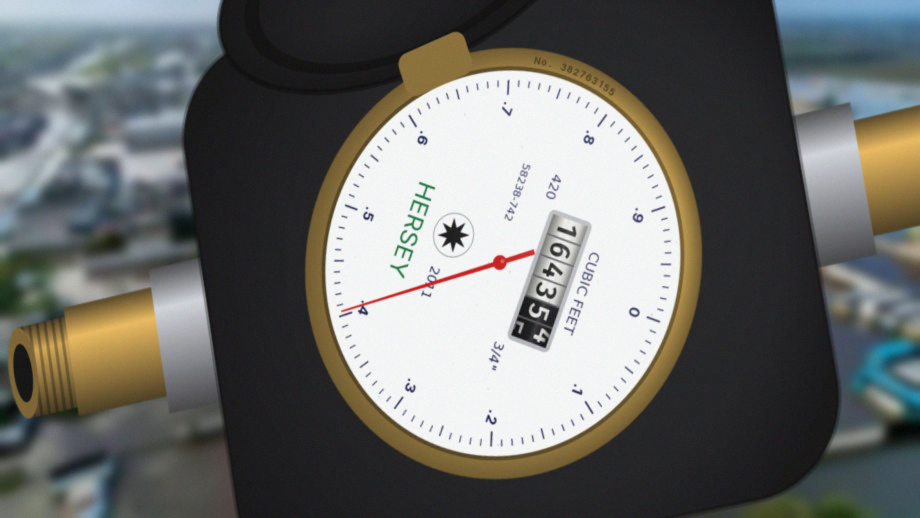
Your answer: {"value": 164354.40, "unit": "ft³"}
